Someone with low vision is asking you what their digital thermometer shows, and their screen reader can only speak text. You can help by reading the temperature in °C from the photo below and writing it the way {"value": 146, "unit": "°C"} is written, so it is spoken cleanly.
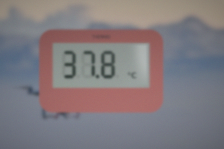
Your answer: {"value": 37.8, "unit": "°C"}
